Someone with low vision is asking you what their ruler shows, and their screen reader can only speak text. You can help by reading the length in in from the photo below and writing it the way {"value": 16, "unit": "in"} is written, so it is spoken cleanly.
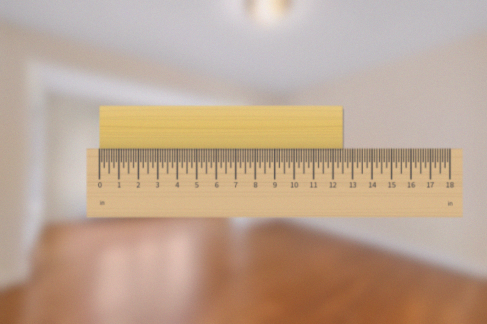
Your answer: {"value": 12.5, "unit": "in"}
